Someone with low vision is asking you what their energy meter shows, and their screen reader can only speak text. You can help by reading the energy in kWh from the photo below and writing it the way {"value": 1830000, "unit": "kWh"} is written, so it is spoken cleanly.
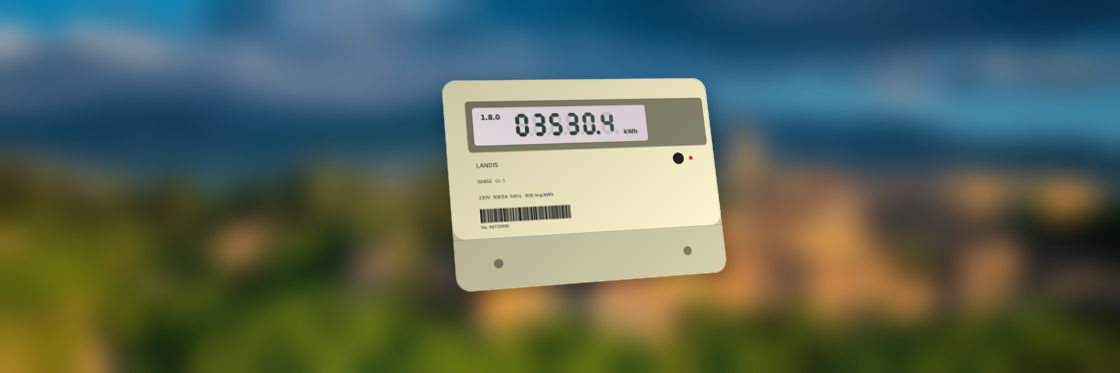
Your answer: {"value": 3530.4, "unit": "kWh"}
